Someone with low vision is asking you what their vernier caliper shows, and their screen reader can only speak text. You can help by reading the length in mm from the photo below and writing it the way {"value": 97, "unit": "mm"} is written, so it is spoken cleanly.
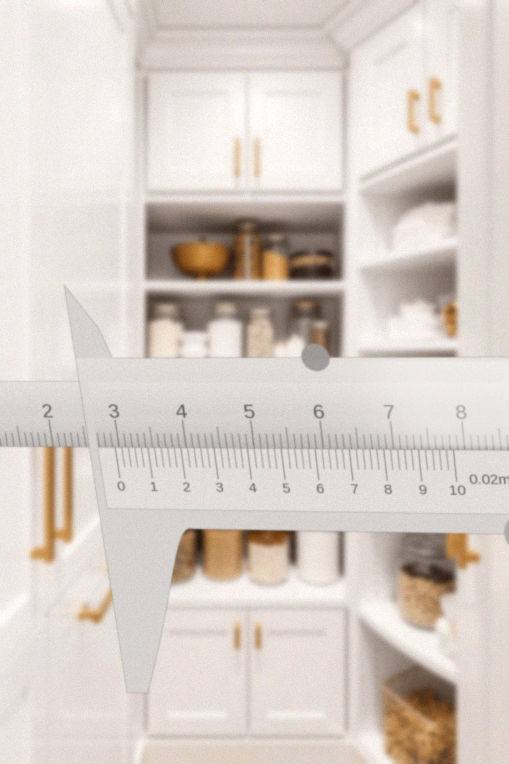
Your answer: {"value": 29.4, "unit": "mm"}
